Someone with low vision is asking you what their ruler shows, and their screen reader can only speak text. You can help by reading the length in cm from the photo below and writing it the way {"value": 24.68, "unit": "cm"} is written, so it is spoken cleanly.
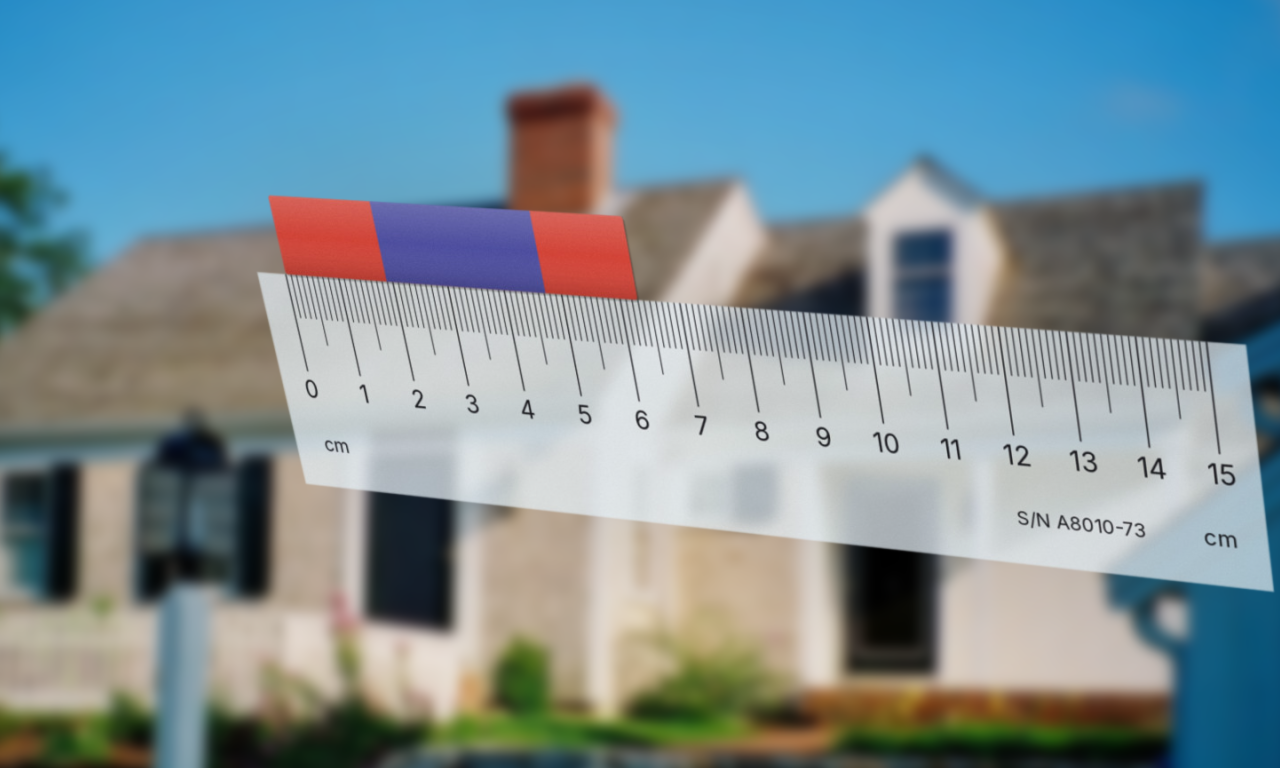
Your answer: {"value": 6.3, "unit": "cm"}
